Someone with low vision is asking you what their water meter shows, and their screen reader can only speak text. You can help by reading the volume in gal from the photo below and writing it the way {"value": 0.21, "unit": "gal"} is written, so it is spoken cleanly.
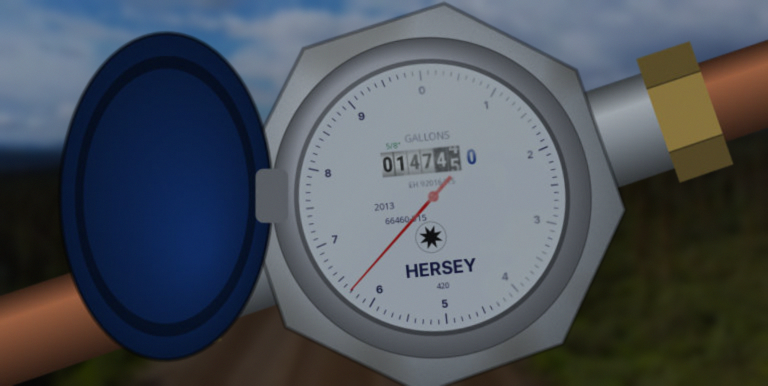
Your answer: {"value": 147446.3, "unit": "gal"}
